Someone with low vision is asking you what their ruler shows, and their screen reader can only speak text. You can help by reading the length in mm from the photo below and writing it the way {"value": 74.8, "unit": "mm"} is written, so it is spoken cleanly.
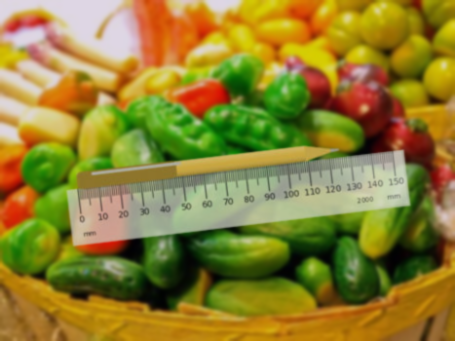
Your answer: {"value": 125, "unit": "mm"}
